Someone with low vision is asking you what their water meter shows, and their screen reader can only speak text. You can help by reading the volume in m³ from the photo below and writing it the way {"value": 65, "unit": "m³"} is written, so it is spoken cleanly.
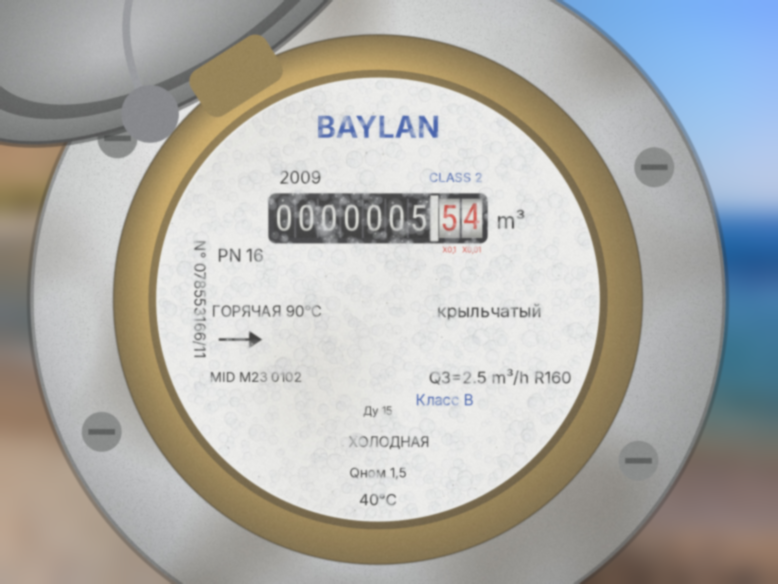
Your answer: {"value": 5.54, "unit": "m³"}
